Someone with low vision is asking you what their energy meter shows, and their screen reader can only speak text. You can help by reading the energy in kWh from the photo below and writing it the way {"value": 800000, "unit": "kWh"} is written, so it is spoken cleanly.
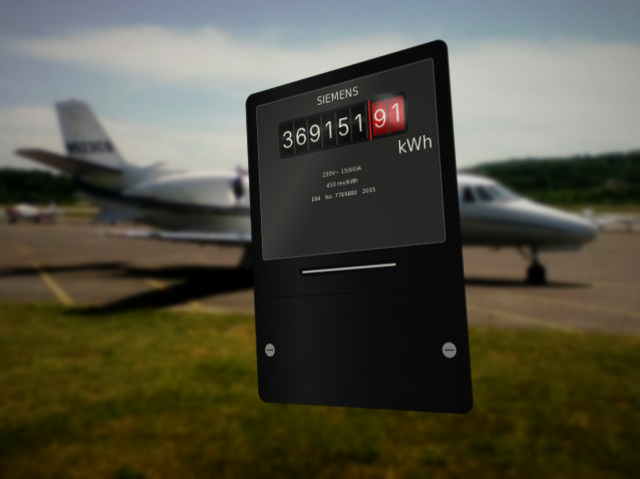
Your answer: {"value": 369151.91, "unit": "kWh"}
